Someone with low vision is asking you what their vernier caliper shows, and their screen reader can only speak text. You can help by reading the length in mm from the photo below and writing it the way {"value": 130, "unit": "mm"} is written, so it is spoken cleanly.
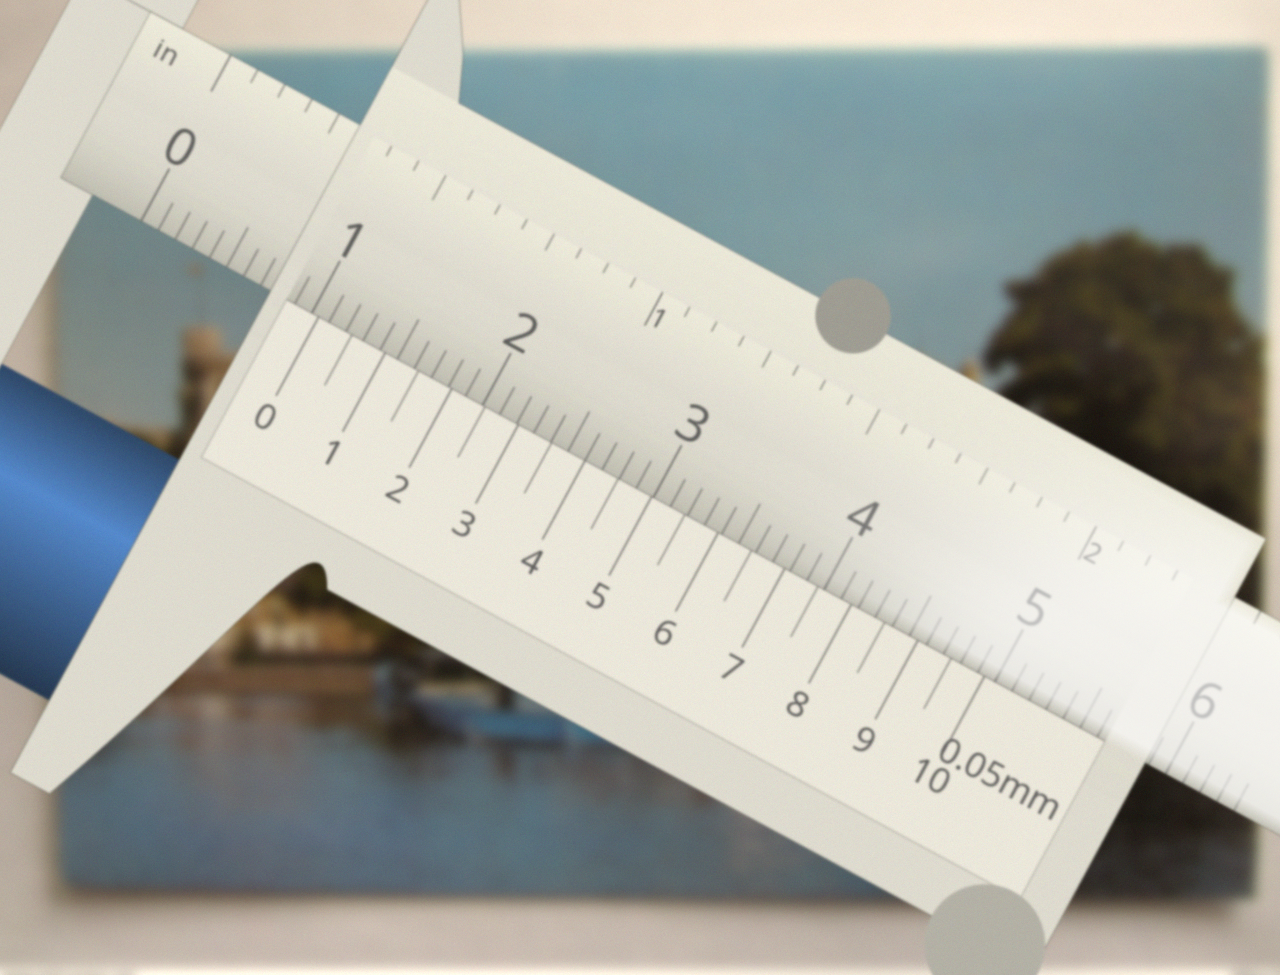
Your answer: {"value": 10.4, "unit": "mm"}
